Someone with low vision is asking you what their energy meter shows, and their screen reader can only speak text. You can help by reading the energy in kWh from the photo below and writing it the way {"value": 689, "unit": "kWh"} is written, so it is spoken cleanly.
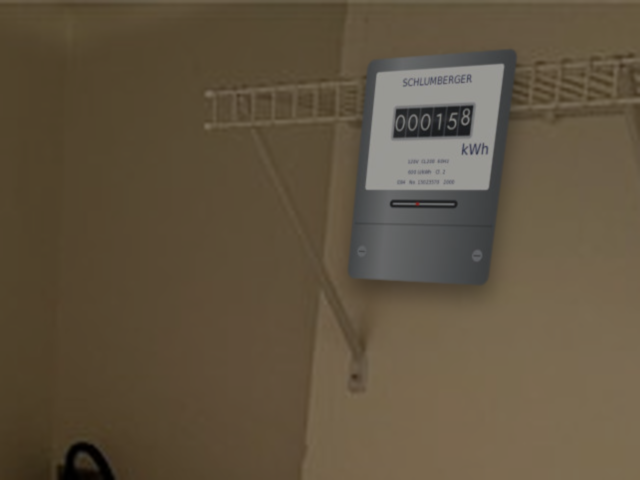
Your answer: {"value": 158, "unit": "kWh"}
